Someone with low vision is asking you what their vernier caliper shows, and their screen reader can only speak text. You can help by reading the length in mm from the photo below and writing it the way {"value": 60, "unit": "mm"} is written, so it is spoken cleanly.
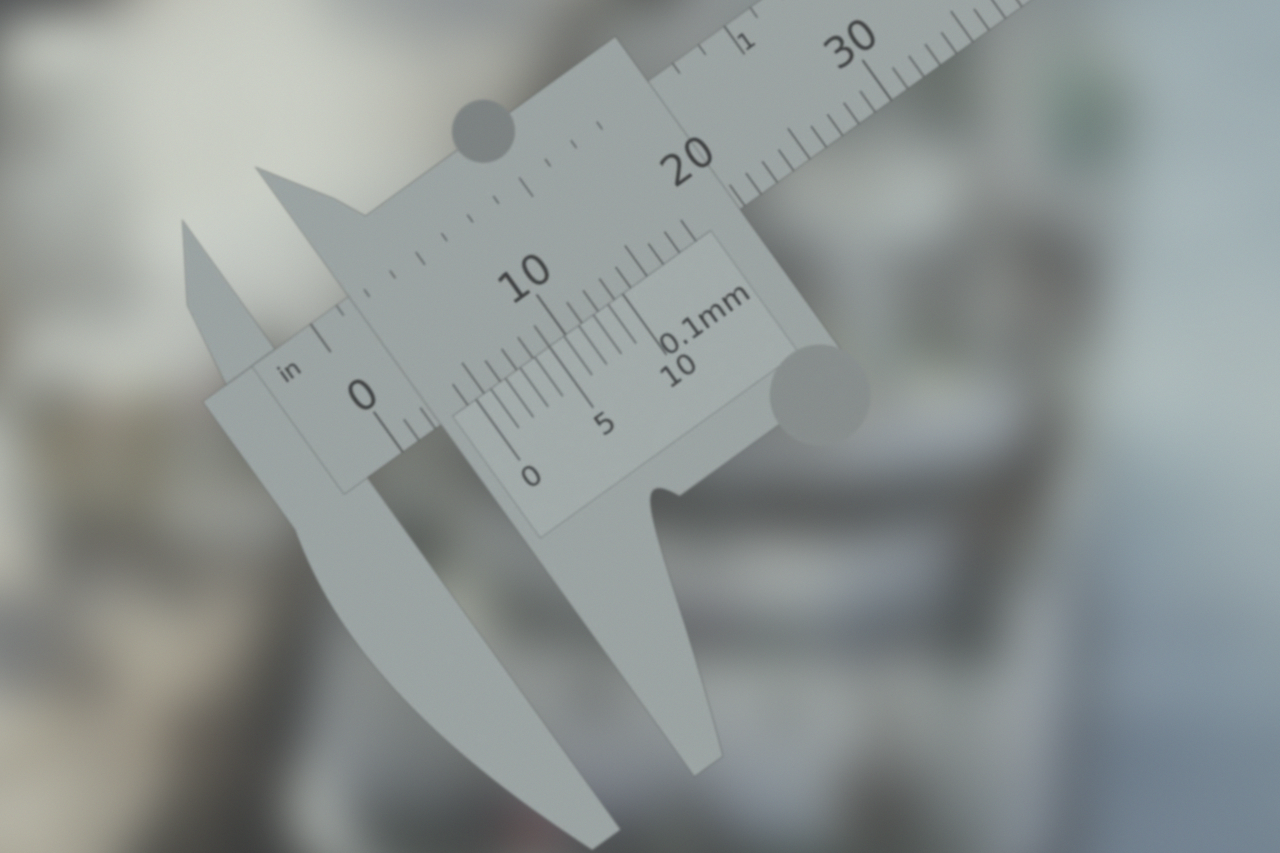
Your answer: {"value": 4.5, "unit": "mm"}
